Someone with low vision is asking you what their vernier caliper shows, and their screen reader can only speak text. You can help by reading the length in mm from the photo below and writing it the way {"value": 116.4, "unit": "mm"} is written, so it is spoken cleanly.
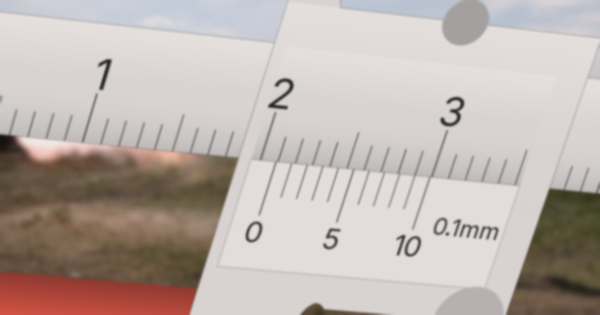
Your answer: {"value": 20.9, "unit": "mm"}
